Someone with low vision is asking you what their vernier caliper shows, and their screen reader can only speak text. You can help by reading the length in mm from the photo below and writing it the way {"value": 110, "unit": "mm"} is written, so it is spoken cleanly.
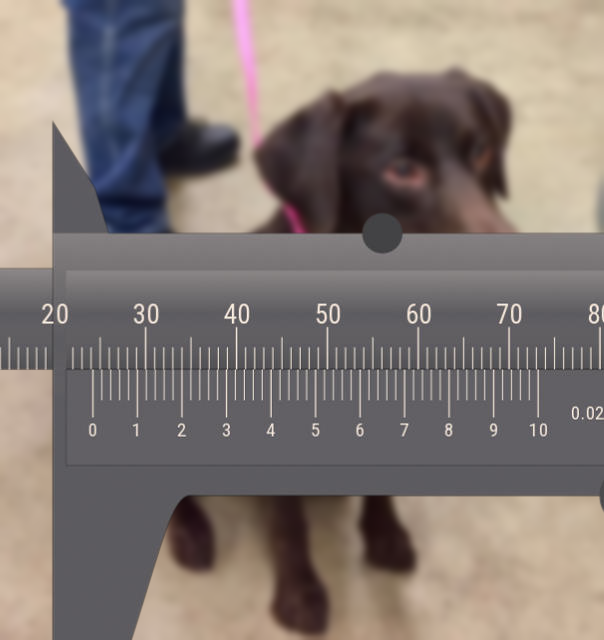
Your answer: {"value": 24.2, "unit": "mm"}
